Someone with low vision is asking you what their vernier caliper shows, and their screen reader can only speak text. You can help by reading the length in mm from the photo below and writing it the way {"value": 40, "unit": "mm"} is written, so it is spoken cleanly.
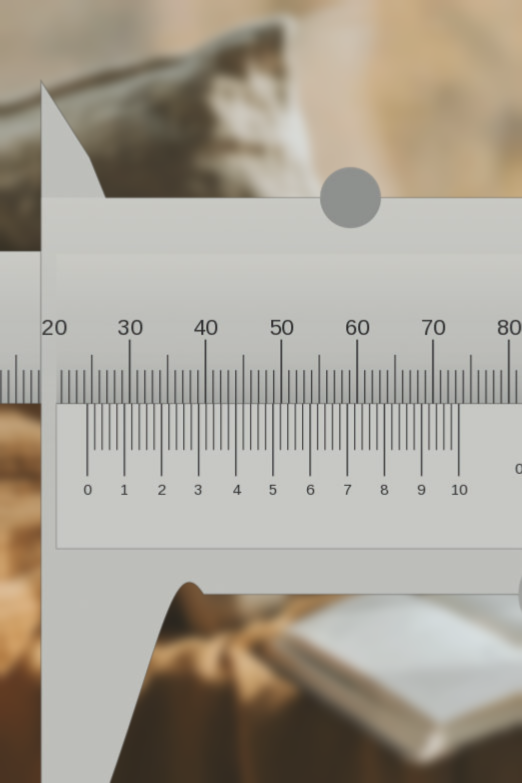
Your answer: {"value": 24.4, "unit": "mm"}
